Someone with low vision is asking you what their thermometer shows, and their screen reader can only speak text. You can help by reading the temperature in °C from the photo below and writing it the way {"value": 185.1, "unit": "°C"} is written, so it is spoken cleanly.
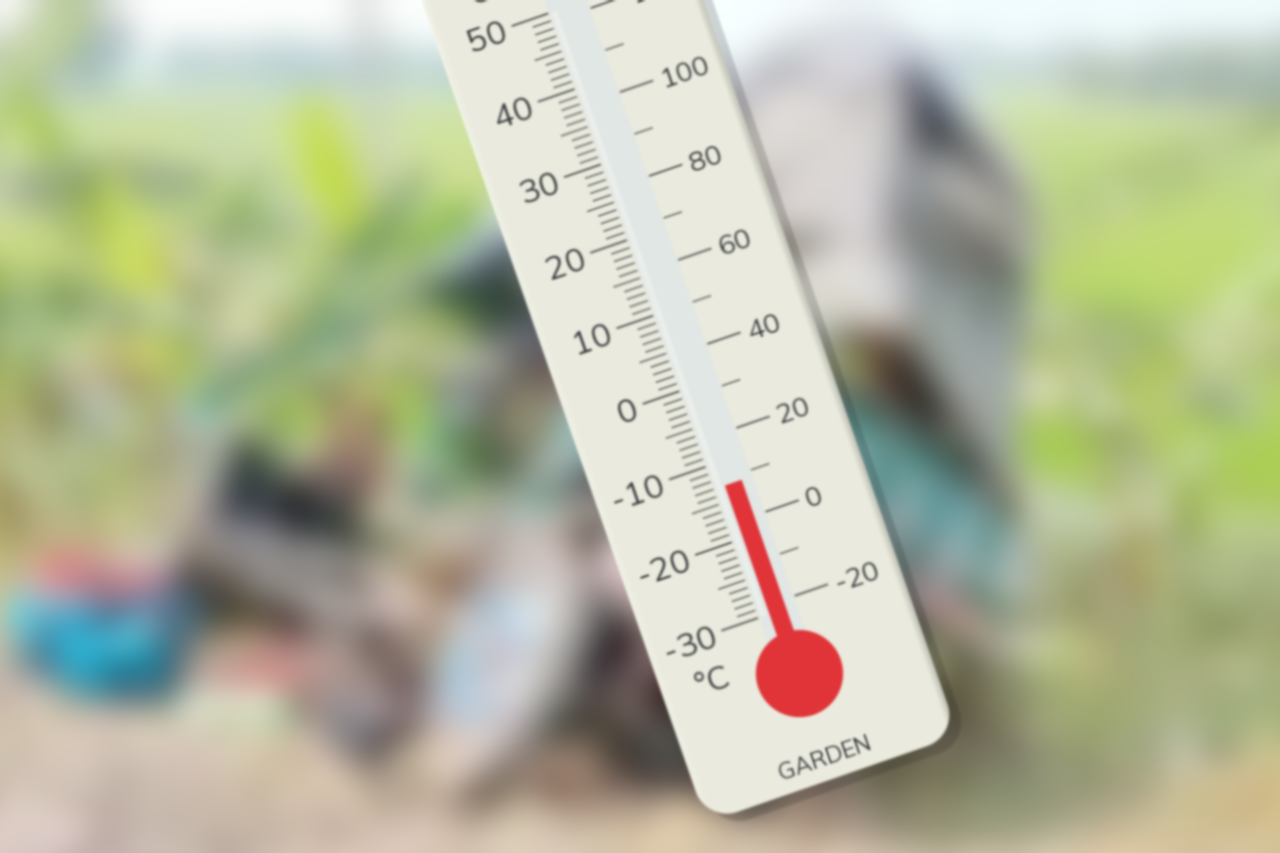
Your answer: {"value": -13, "unit": "°C"}
